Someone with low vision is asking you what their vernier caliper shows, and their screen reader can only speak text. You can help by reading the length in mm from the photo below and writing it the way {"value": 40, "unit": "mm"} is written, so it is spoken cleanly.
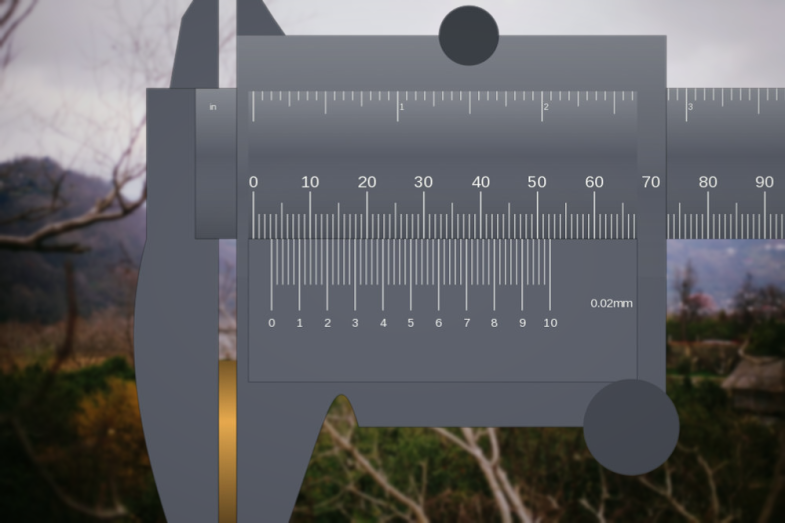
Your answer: {"value": 3.2, "unit": "mm"}
